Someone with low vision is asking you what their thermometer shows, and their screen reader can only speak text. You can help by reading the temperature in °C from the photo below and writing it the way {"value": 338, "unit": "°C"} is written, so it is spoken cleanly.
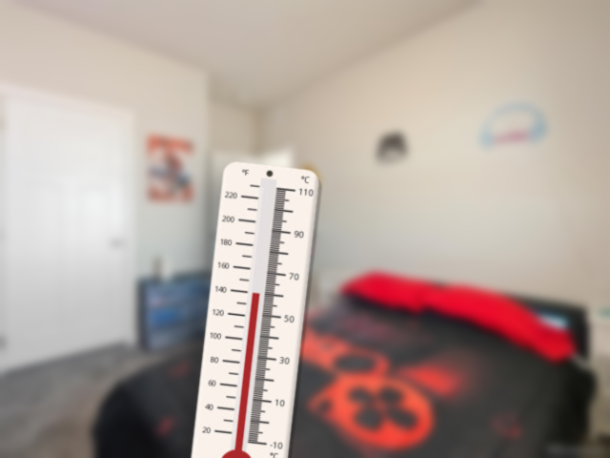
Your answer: {"value": 60, "unit": "°C"}
